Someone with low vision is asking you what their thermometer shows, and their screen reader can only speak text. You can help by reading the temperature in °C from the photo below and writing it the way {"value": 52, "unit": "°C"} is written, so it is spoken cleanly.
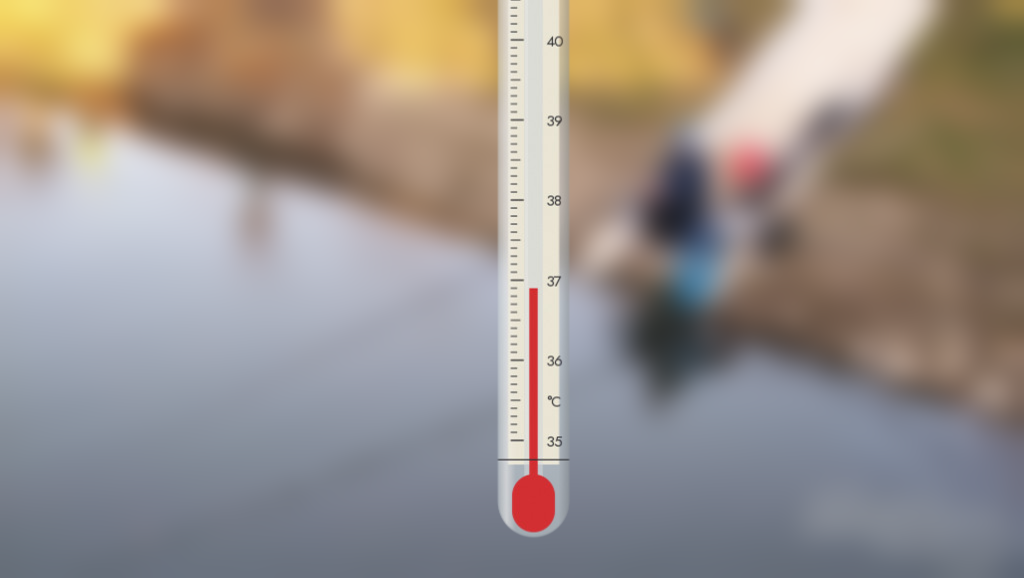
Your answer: {"value": 36.9, "unit": "°C"}
